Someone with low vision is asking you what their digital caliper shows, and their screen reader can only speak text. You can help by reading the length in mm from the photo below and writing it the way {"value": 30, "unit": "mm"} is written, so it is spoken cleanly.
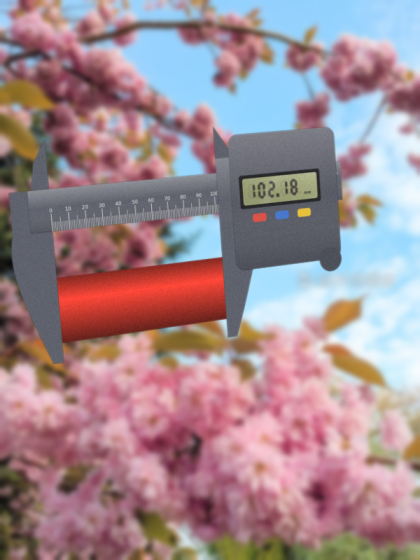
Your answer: {"value": 102.18, "unit": "mm"}
